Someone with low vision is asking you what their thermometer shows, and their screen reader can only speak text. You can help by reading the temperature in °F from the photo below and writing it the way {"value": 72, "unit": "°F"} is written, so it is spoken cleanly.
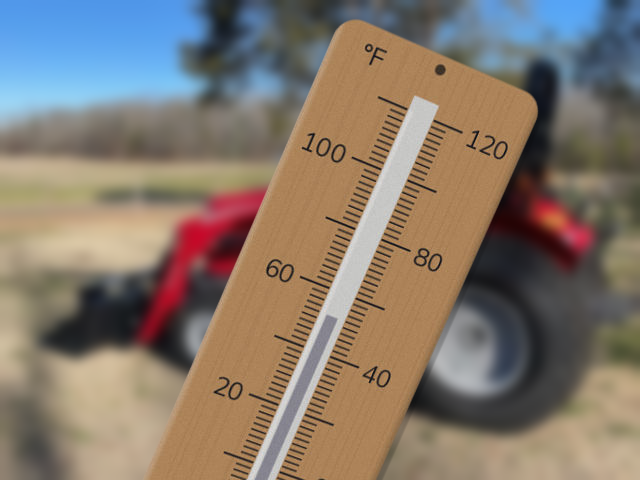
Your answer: {"value": 52, "unit": "°F"}
